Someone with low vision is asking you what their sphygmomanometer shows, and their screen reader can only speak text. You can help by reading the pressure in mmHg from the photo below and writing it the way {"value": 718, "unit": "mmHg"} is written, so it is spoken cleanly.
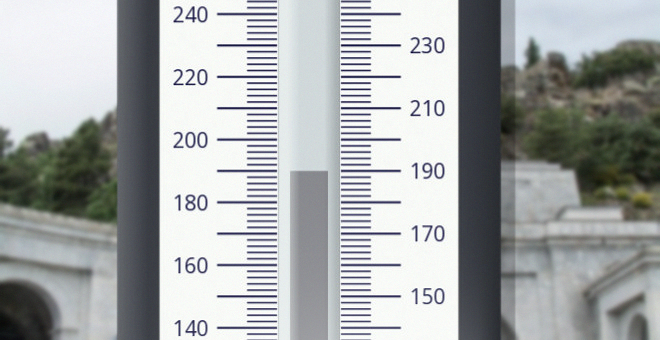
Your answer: {"value": 190, "unit": "mmHg"}
